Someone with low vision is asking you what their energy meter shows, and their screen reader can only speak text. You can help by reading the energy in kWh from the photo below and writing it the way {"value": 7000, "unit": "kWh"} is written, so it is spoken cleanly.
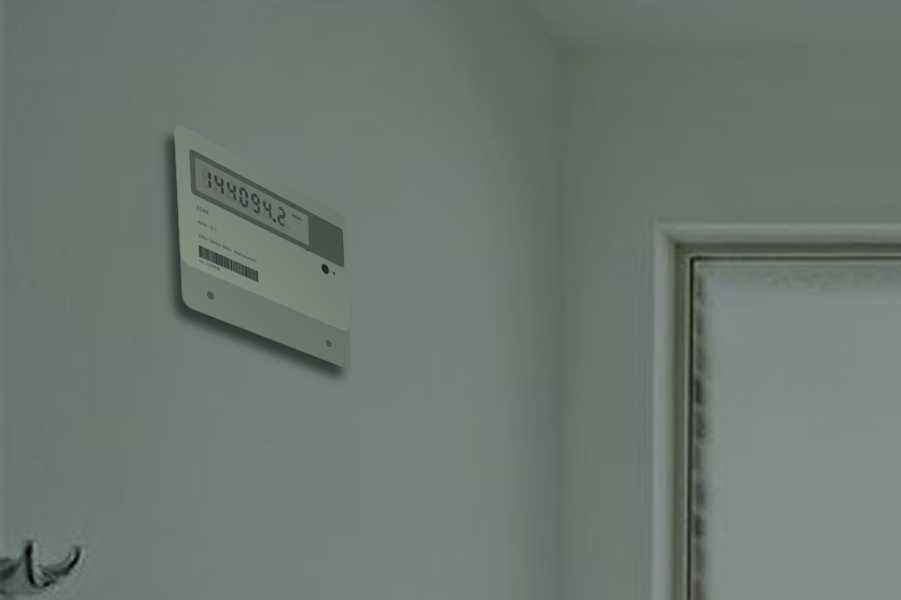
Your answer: {"value": 144094.2, "unit": "kWh"}
